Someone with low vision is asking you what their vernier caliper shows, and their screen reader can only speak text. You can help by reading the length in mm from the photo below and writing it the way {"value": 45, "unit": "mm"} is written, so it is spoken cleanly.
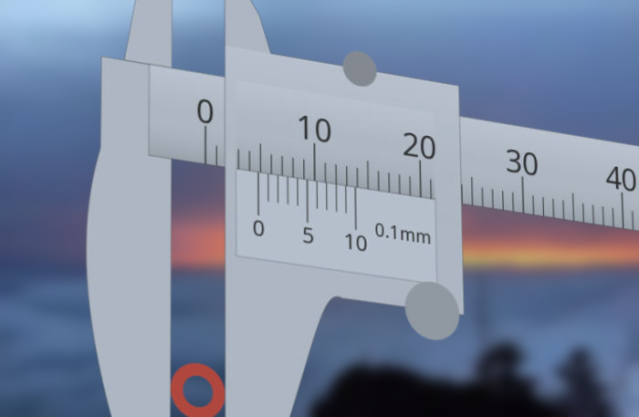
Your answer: {"value": 4.8, "unit": "mm"}
